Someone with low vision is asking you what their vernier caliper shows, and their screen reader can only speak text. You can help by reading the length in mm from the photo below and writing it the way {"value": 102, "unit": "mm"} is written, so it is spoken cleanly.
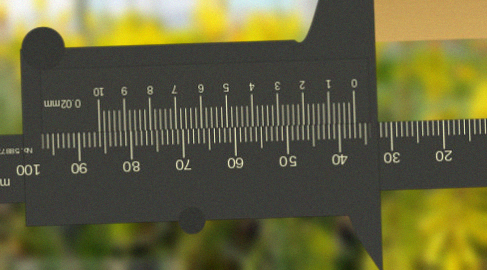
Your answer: {"value": 37.0, "unit": "mm"}
